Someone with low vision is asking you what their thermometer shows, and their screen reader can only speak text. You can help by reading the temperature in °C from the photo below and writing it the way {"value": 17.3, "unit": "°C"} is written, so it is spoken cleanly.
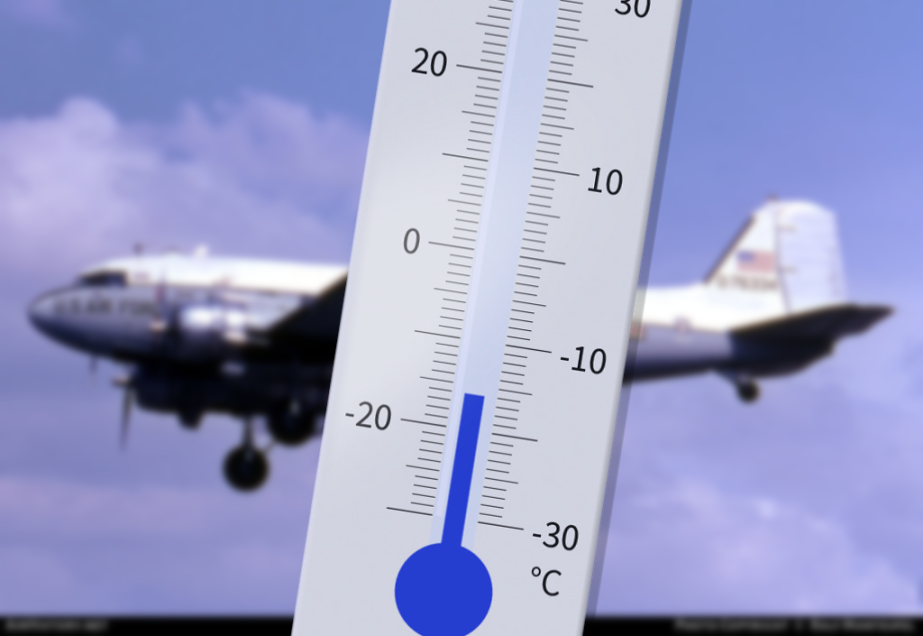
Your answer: {"value": -16, "unit": "°C"}
